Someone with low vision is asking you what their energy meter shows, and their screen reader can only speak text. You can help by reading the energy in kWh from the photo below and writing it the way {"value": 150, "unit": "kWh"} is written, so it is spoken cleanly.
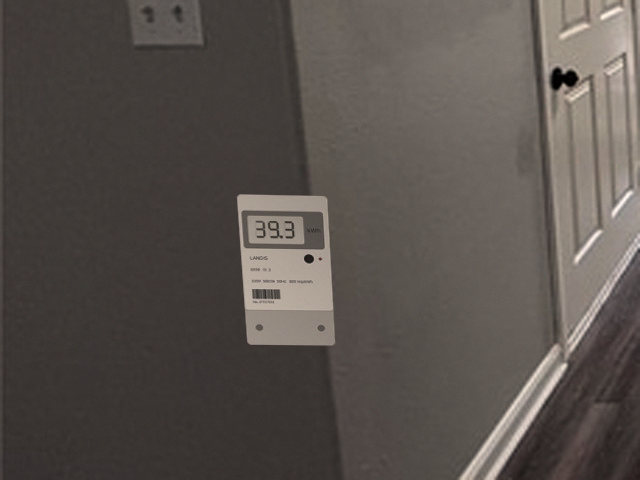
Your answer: {"value": 39.3, "unit": "kWh"}
